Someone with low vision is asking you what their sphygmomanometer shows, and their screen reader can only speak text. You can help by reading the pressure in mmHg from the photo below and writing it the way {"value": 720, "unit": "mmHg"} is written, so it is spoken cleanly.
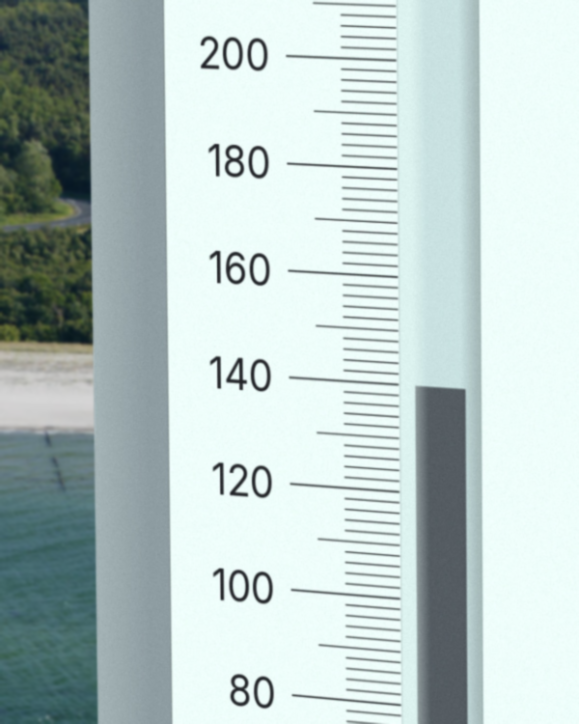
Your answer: {"value": 140, "unit": "mmHg"}
